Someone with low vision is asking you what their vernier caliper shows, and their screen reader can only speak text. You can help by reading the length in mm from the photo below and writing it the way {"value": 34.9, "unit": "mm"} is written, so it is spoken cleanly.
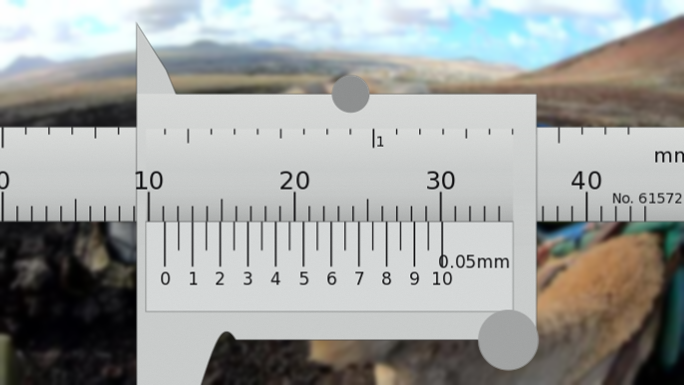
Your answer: {"value": 11.1, "unit": "mm"}
